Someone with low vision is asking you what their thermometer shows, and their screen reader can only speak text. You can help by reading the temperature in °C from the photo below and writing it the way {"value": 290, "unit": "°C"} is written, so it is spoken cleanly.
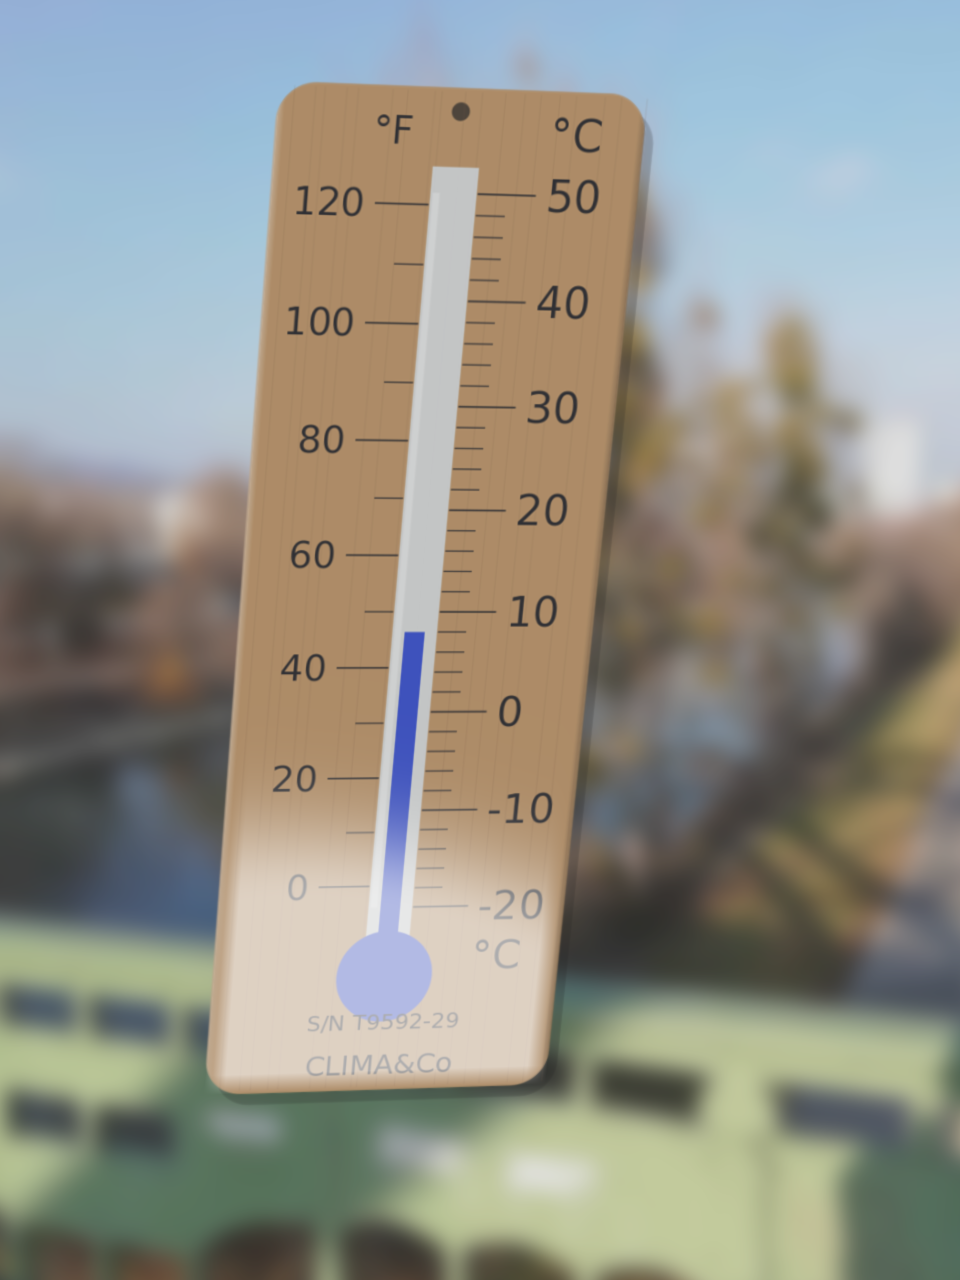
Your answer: {"value": 8, "unit": "°C"}
